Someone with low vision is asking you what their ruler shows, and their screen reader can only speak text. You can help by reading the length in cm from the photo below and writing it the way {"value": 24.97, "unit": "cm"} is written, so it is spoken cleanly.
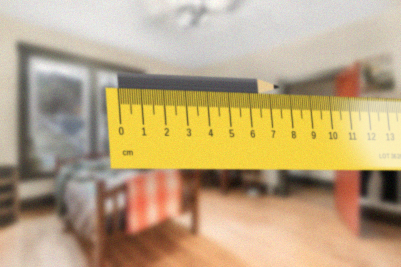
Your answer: {"value": 7.5, "unit": "cm"}
